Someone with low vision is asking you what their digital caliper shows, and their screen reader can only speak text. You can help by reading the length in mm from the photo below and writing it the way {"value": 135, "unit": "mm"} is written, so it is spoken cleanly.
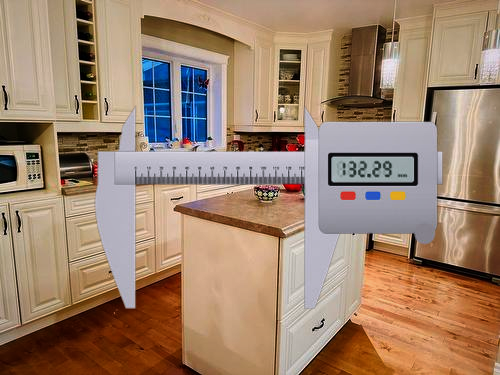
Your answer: {"value": 132.29, "unit": "mm"}
